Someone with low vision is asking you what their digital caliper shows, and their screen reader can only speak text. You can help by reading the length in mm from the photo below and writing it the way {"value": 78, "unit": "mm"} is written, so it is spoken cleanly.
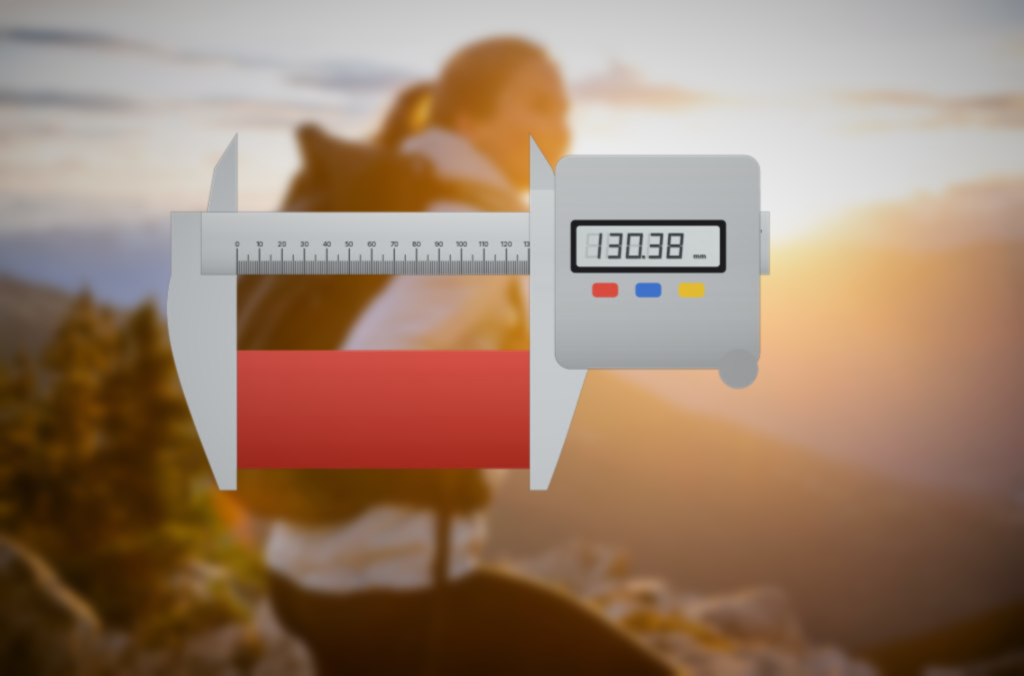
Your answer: {"value": 130.38, "unit": "mm"}
